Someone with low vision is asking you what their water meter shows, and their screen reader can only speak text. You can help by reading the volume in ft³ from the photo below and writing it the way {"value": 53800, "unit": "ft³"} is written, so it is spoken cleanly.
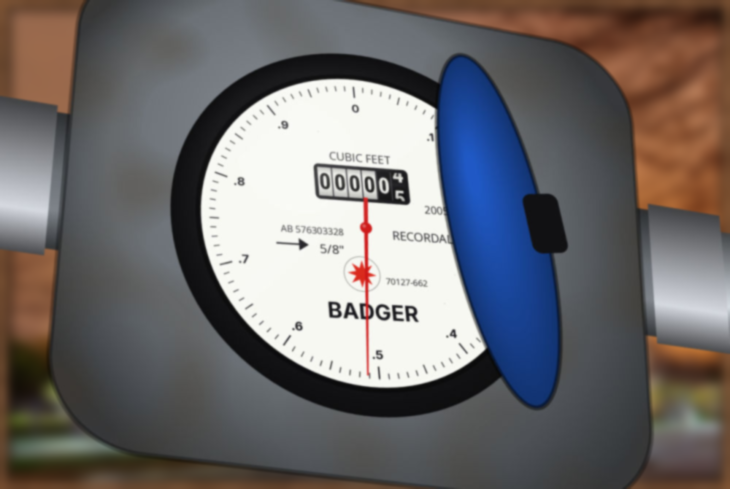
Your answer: {"value": 4.51, "unit": "ft³"}
